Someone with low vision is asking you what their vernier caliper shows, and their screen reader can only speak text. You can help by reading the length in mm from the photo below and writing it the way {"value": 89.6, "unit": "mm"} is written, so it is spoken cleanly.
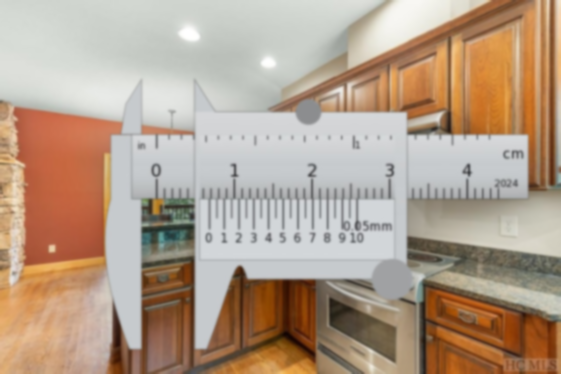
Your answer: {"value": 6.8, "unit": "mm"}
